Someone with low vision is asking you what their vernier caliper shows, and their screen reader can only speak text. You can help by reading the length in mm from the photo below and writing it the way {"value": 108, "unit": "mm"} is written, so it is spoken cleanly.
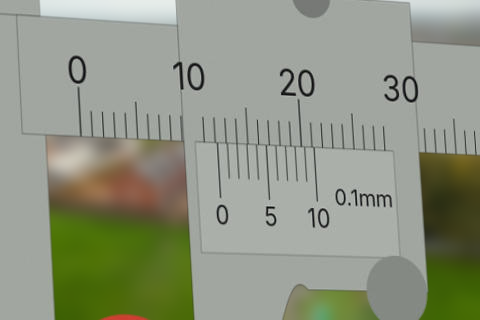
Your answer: {"value": 12.2, "unit": "mm"}
